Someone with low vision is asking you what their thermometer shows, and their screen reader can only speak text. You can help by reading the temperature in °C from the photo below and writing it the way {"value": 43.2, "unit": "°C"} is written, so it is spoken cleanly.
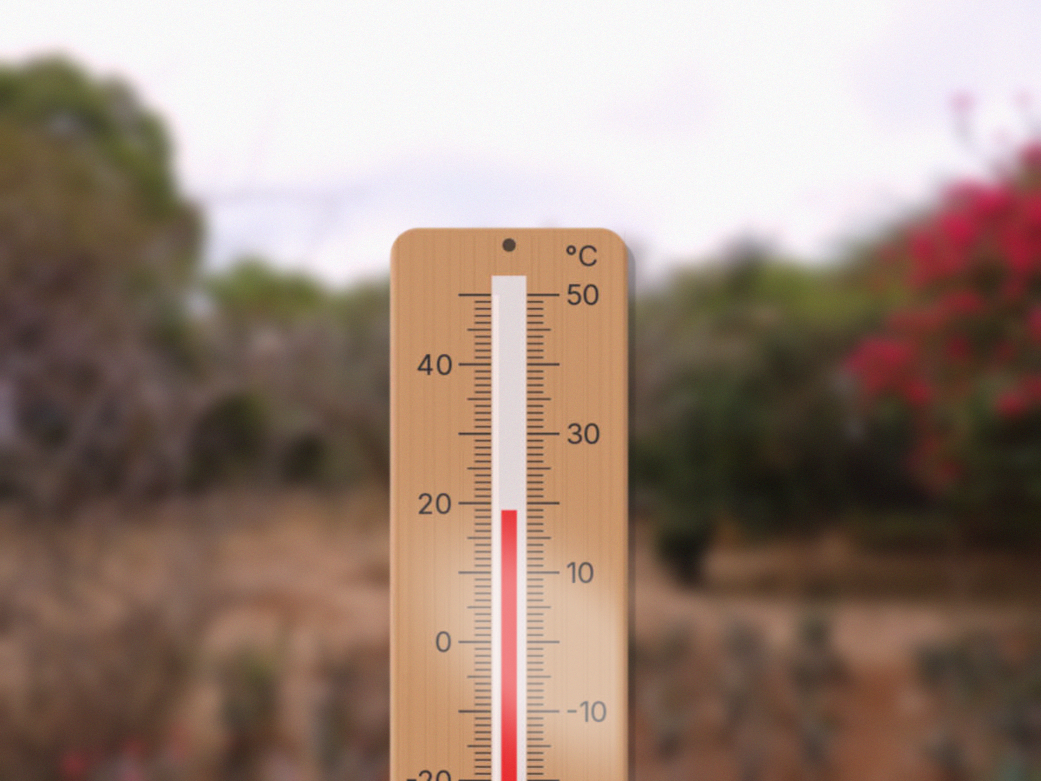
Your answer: {"value": 19, "unit": "°C"}
